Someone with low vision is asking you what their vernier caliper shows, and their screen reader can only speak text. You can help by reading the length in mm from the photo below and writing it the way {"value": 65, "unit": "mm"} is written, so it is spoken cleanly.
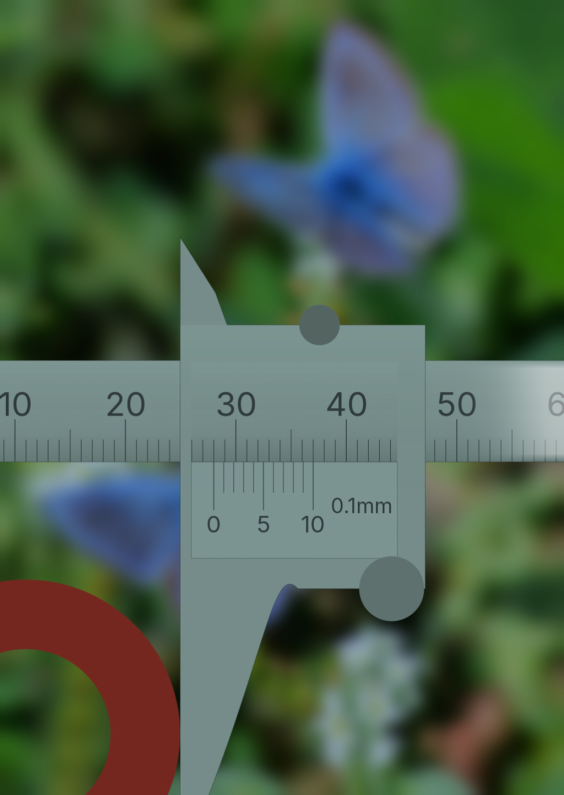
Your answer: {"value": 28.0, "unit": "mm"}
